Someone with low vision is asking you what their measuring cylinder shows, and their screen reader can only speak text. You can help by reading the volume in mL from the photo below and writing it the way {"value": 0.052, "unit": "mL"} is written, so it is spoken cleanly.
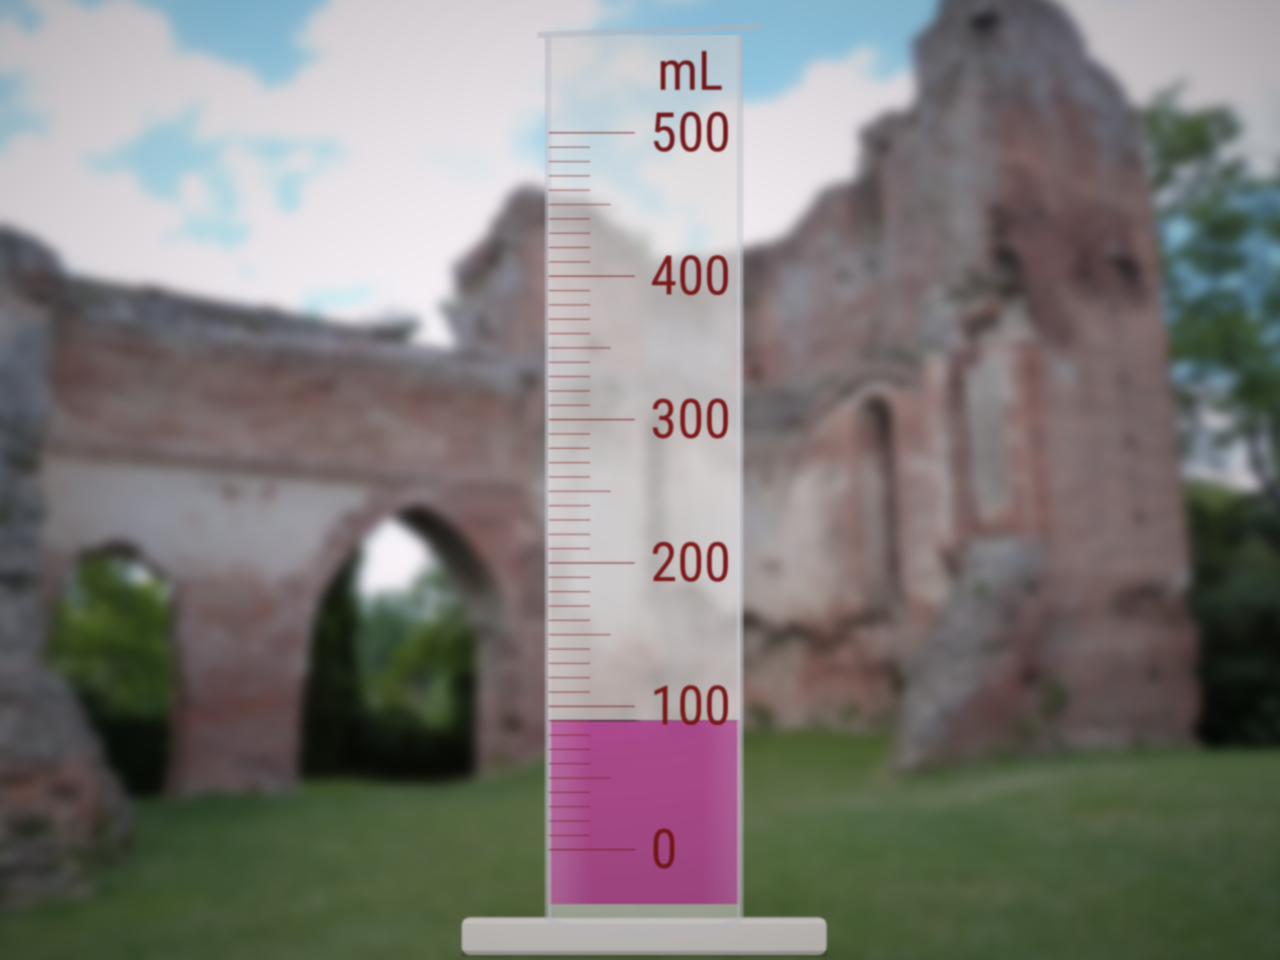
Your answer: {"value": 90, "unit": "mL"}
